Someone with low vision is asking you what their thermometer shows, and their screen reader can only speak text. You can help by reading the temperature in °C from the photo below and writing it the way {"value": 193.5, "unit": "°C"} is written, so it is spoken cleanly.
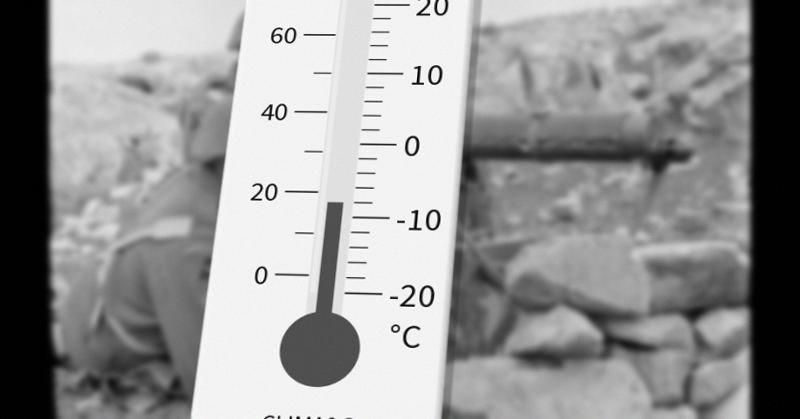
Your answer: {"value": -8, "unit": "°C"}
